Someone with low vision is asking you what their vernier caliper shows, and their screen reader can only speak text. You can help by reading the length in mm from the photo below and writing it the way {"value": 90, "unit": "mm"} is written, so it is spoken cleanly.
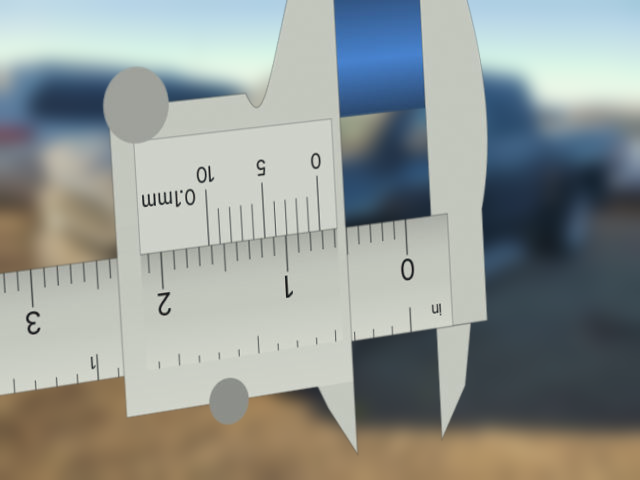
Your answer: {"value": 7.2, "unit": "mm"}
